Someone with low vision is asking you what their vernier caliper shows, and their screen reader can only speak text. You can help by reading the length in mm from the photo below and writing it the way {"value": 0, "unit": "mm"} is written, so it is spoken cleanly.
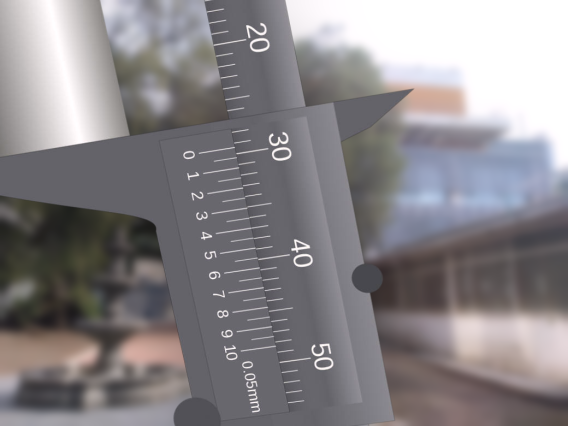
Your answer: {"value": 29.4, "unit": "mm"}
